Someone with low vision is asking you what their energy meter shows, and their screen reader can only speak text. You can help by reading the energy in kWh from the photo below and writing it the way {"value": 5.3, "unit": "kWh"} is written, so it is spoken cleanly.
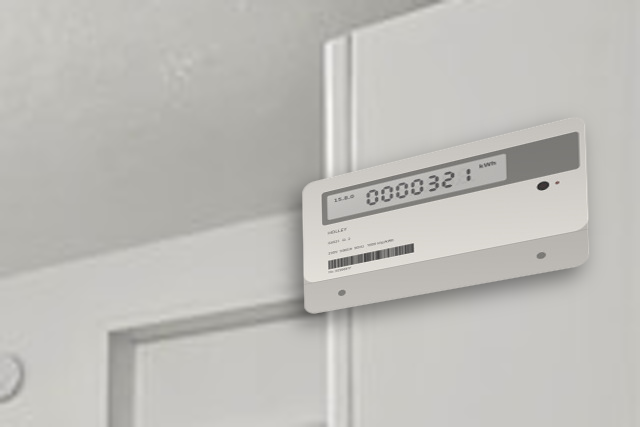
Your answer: {"value": 321, "unit": "kWh"}
